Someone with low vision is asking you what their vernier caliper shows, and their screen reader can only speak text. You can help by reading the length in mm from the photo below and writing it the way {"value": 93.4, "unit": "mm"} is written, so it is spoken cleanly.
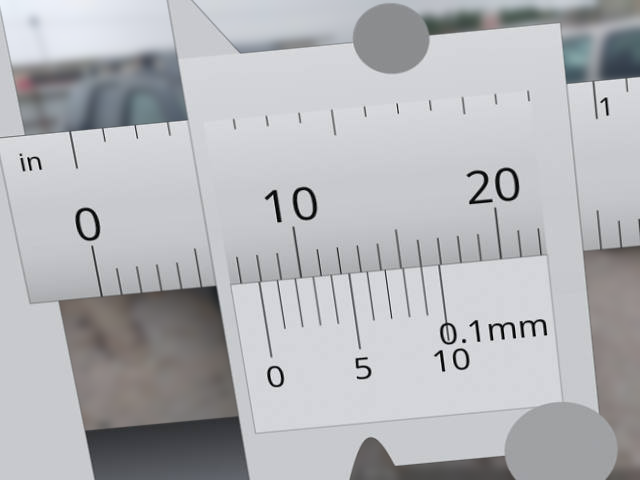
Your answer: {"value": 7.9, "unit": "mm"}
